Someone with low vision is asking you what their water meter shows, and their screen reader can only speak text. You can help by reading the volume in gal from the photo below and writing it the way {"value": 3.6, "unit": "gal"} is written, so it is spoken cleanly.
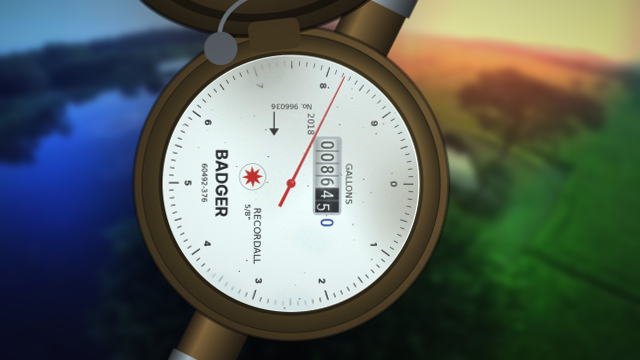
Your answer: {"value": 86448.2, "unit": "gal"}
